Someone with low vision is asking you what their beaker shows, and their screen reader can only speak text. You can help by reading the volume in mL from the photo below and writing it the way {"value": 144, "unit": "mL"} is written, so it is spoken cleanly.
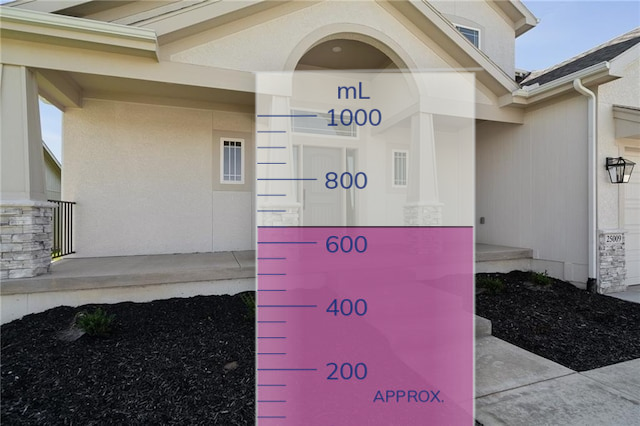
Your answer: {"value": 650, "unit": "mL"}
